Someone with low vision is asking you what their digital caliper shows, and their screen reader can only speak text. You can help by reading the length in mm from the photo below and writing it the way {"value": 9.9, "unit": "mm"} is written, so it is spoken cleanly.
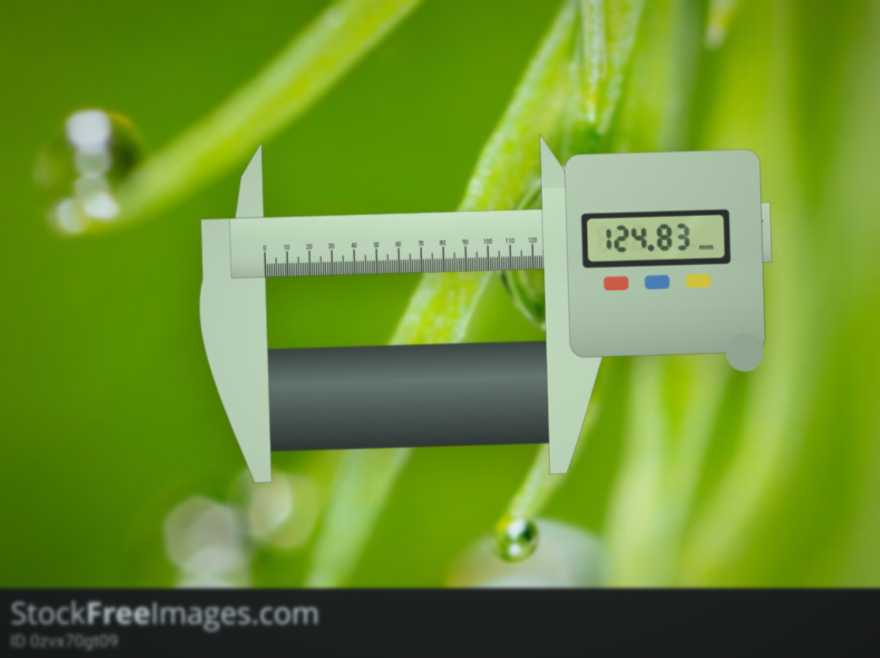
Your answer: {"value": 124.83, "unit": "mm"}
